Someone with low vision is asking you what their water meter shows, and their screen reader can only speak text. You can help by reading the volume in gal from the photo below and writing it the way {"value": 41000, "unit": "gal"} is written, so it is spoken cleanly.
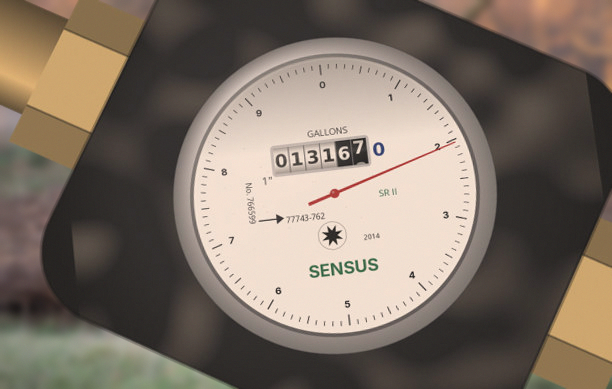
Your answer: {"value": 131672.0, "unit": "gal"}
